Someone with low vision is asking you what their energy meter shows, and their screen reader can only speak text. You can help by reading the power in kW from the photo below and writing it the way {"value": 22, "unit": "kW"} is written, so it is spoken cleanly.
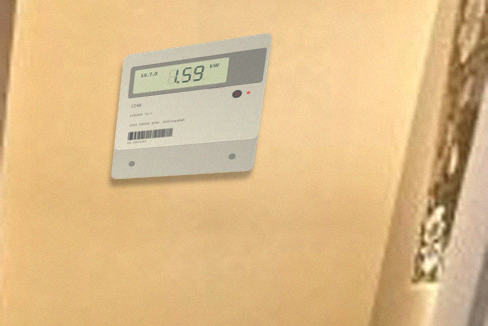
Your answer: {"value": 1.59, "unit": "kW"}
